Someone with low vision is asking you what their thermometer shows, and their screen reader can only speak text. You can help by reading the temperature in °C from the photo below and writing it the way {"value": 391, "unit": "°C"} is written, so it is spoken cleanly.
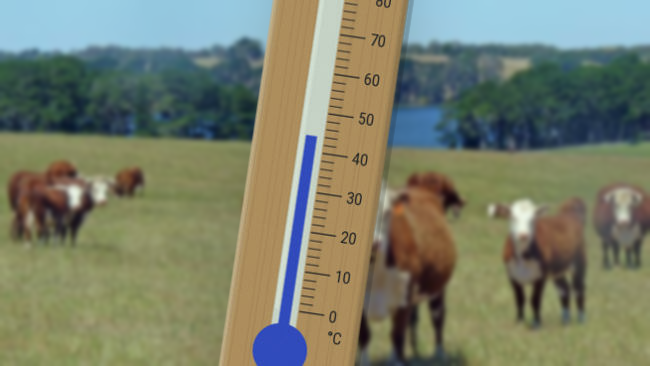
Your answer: {"value": 44, "unit": "°C"}
